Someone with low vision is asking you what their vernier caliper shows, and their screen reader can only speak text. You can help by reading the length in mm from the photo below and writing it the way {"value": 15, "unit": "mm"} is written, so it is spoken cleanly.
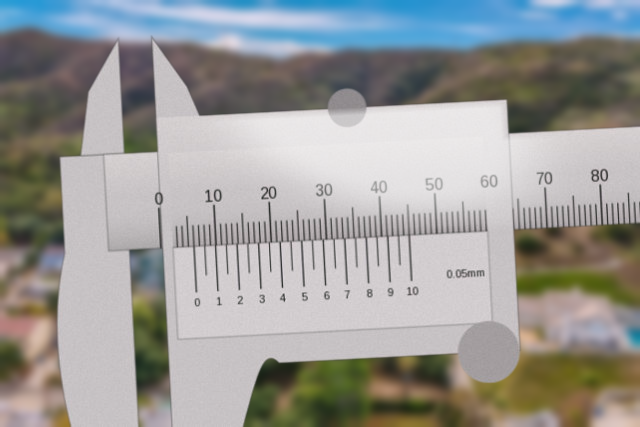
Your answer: {"value": 6.0, "unit": "mm"}
